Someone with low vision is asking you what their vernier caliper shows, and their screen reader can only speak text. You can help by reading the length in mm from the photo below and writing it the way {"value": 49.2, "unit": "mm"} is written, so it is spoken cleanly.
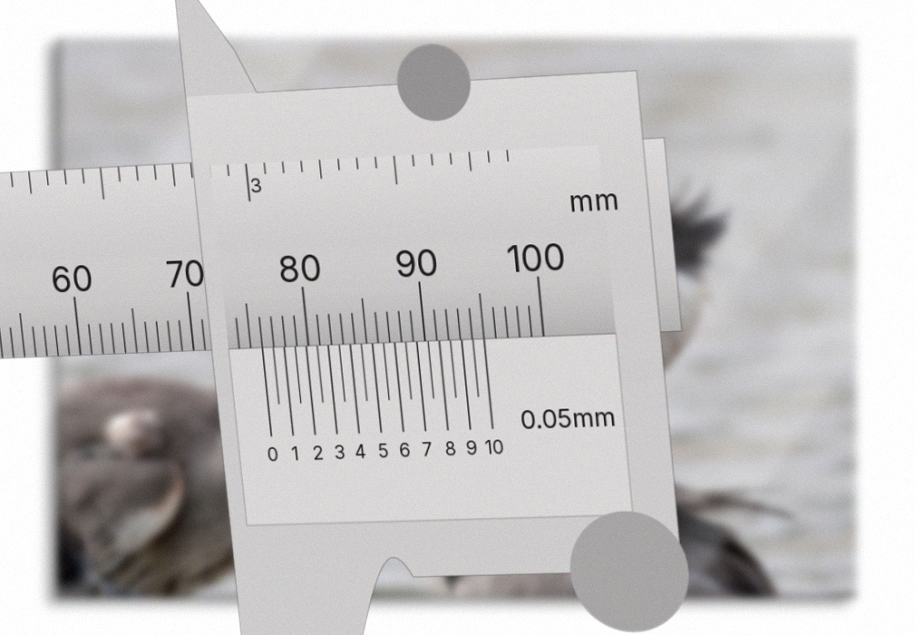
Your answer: {"value": 76.0, "unit": "mm"}
